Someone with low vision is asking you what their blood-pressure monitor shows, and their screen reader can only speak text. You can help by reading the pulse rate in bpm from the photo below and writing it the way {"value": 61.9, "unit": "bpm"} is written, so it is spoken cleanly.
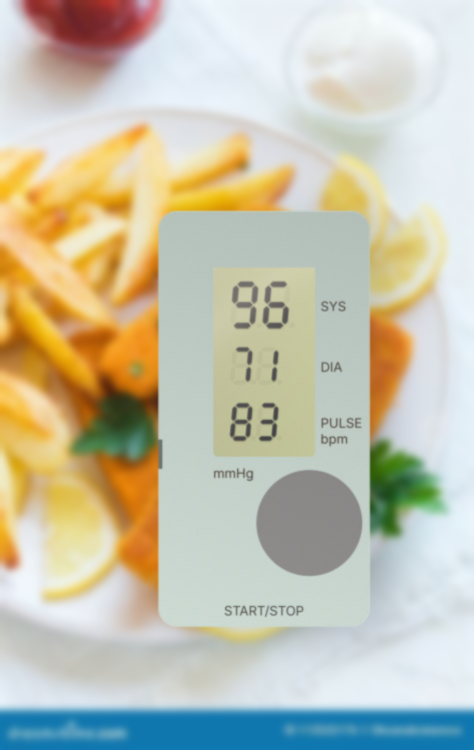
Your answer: {"value": 83, "unit": "bpm"}
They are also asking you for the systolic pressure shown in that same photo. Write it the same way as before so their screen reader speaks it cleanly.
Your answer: {"value": 96, "unit": "mmHg"}
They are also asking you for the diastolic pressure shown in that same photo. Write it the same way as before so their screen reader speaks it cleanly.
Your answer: {"value": 71, "unit": "mmHg"}
